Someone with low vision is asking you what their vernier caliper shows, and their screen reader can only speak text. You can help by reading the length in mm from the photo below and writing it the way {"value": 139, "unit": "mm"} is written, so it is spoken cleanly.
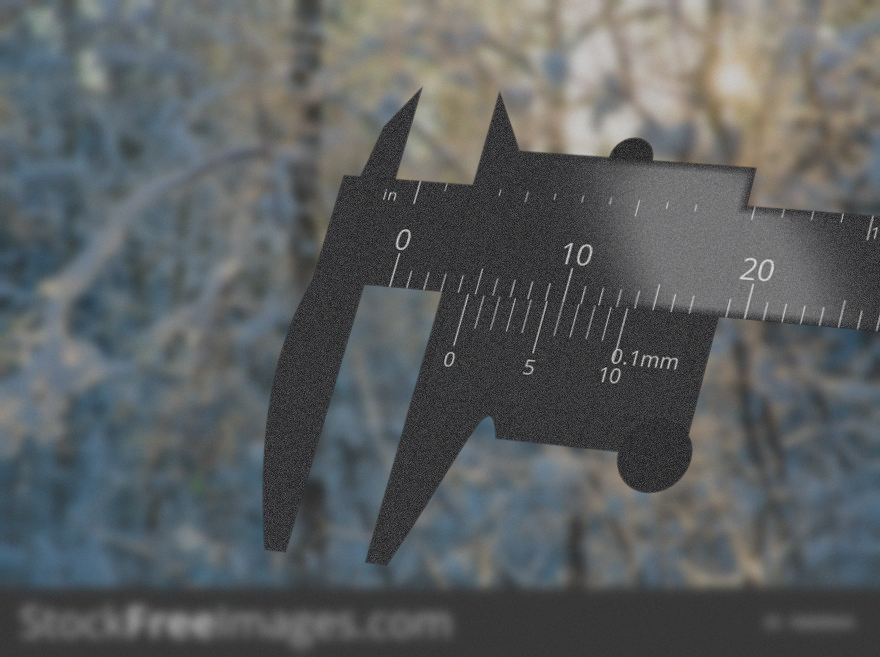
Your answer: {"value": 4.6, "unit": "mm"}
